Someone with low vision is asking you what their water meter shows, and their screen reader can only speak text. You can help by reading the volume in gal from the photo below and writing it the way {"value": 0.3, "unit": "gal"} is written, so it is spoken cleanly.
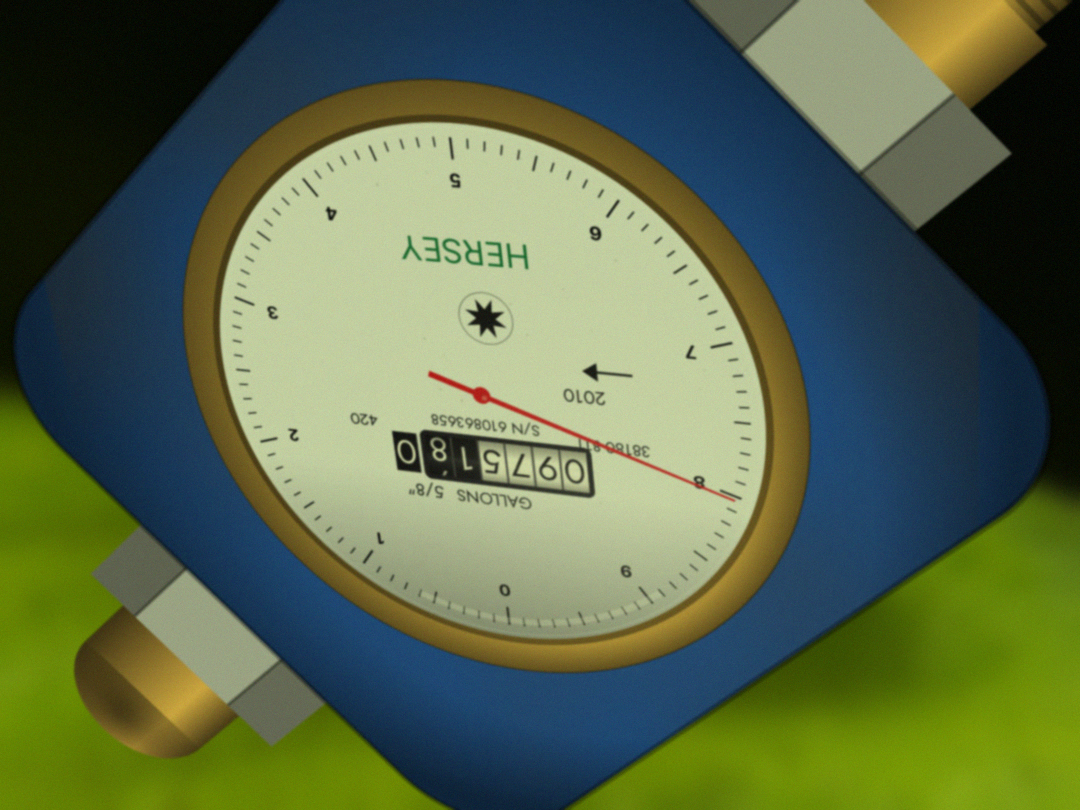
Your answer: {"value": 975178.0, "unit": "gal"}
